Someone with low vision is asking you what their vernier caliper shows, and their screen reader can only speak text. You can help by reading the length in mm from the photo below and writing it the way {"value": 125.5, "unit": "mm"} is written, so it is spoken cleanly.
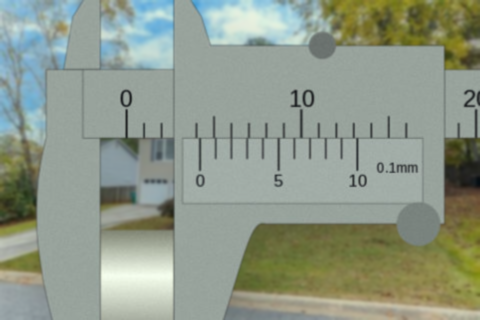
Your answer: {"value": 4.2, "unit": "mm"}
